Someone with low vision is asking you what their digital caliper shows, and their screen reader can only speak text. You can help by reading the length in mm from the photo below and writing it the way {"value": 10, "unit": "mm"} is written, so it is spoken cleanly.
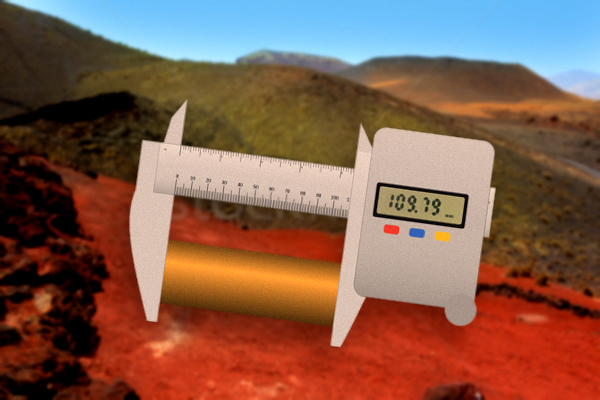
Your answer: {"value": 109.79, "unit": "mm"}
